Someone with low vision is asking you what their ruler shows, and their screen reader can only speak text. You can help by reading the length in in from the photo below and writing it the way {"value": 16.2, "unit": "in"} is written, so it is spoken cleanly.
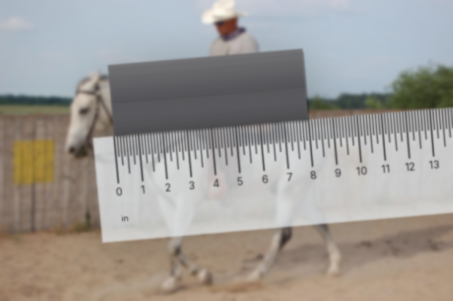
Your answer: {"value": 8, "unit": "in"}
